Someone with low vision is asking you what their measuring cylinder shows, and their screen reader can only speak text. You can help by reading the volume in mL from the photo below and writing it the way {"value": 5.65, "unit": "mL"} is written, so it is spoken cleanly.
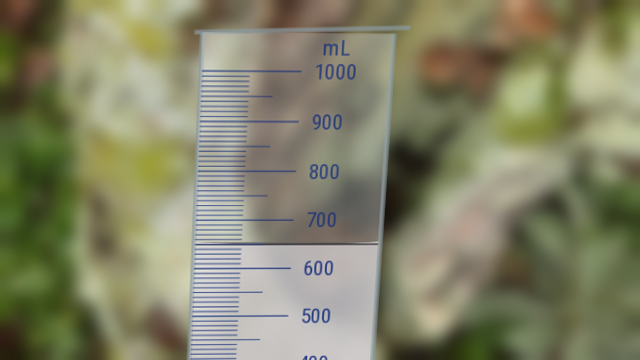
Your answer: {"value": 650, "unit": "mL"}
